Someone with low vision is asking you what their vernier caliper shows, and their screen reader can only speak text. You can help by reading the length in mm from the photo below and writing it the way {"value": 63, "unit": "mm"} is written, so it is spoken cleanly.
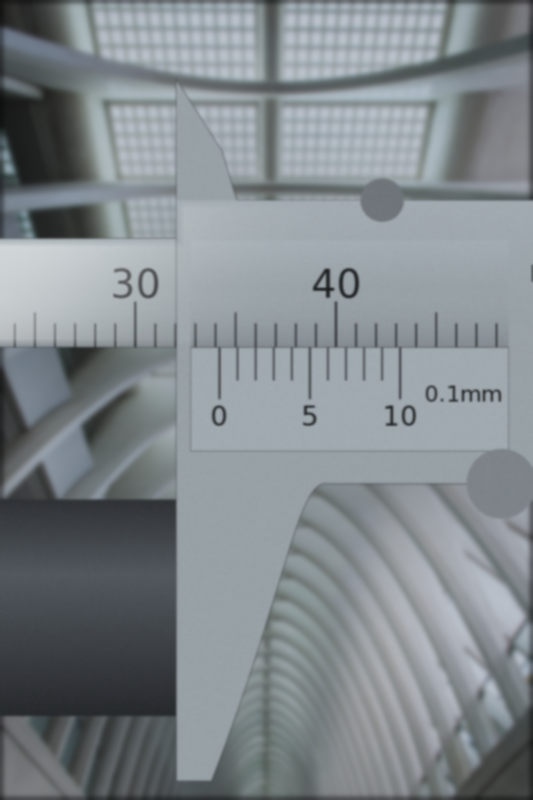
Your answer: {"value": 34.2, "unit": "mm"}
